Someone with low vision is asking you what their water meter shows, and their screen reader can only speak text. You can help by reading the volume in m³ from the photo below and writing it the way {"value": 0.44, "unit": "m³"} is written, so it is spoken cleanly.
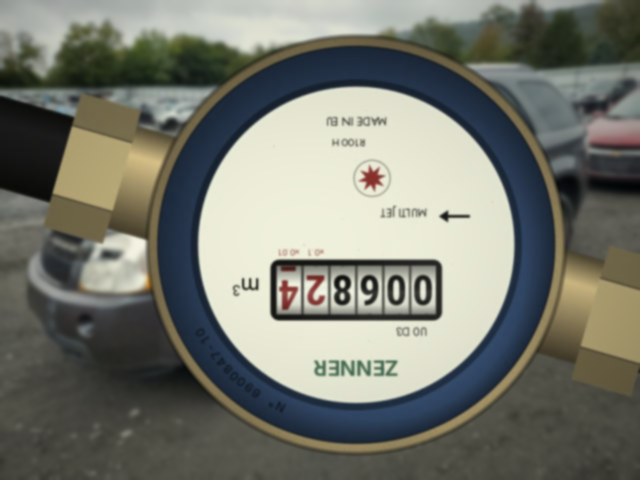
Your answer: {"value": 68.24, "unit": "m³"}
